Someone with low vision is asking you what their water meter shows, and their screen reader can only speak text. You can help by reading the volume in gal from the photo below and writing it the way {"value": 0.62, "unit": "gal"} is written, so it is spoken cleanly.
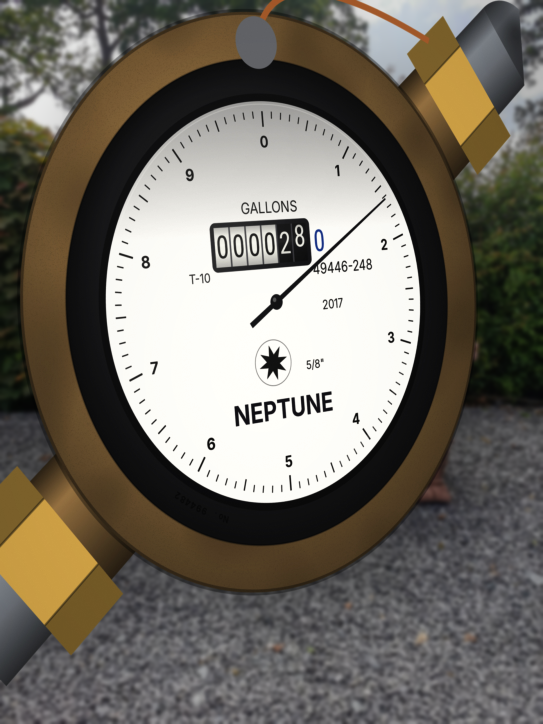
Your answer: {"value": 281.6, "unit": "gal"}
